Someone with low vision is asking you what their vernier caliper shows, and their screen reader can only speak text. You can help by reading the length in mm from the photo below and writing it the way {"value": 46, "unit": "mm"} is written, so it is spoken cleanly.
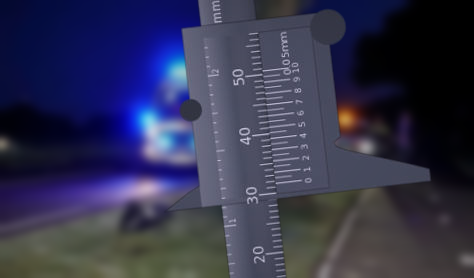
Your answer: {"value": 31.6, "unit": "mm"}
